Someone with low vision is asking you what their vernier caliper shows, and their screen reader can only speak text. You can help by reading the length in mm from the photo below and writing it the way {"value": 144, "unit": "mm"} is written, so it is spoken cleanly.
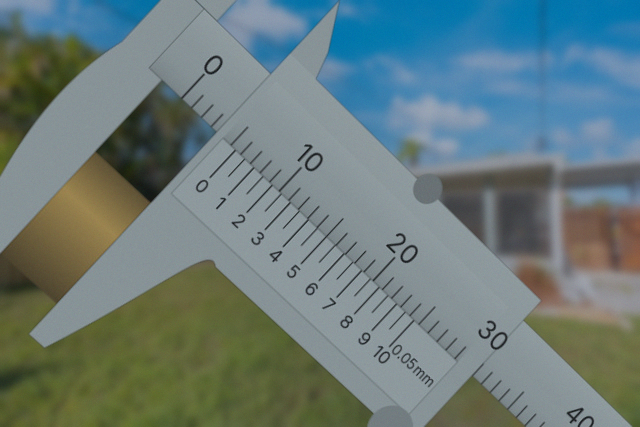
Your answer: {"value": 5.5, "unit": "mm"}
